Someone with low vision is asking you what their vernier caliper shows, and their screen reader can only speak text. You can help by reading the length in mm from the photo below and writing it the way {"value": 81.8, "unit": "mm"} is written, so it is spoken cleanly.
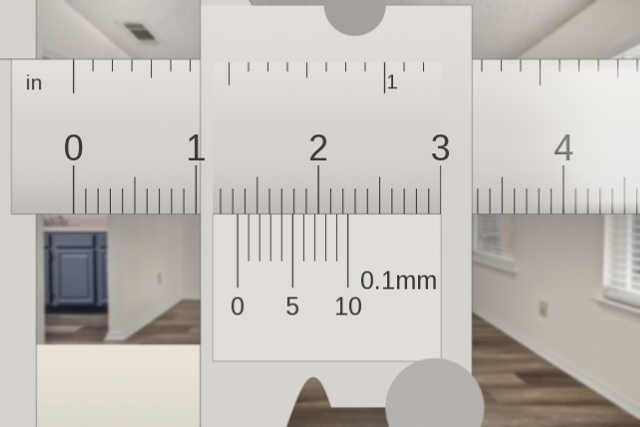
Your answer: {"value": 13.4, "unit": "mm"}
